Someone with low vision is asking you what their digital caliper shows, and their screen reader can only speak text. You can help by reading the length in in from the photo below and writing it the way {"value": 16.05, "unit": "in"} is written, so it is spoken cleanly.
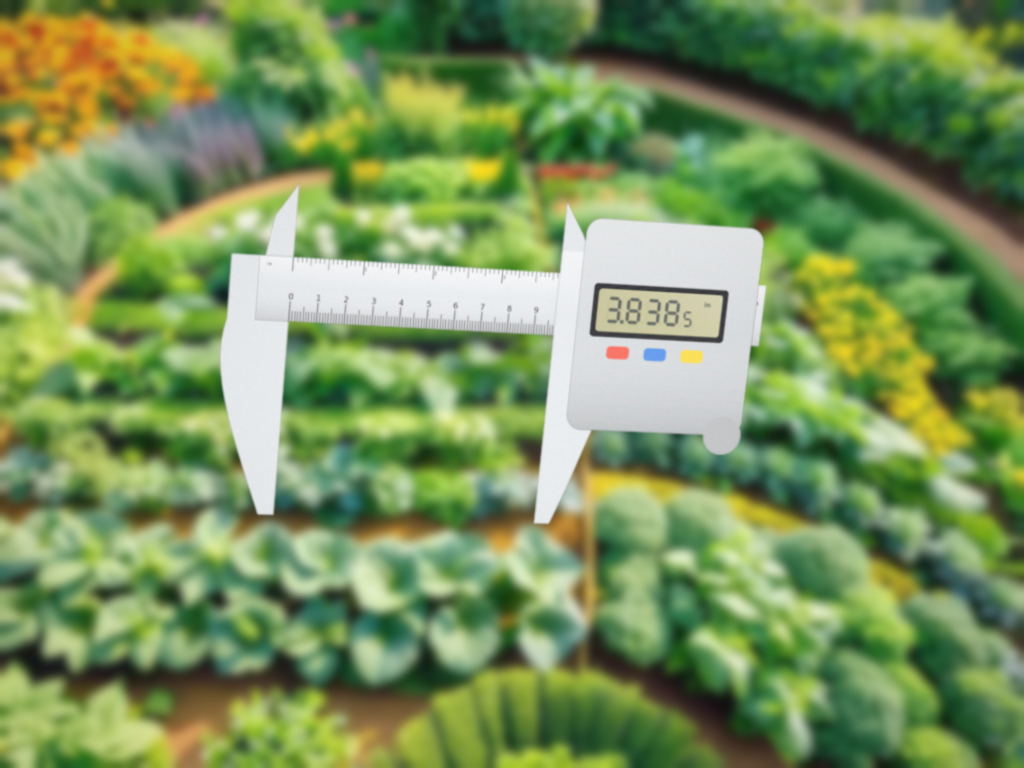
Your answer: {"value": 3.8385, "unit": "in"}
